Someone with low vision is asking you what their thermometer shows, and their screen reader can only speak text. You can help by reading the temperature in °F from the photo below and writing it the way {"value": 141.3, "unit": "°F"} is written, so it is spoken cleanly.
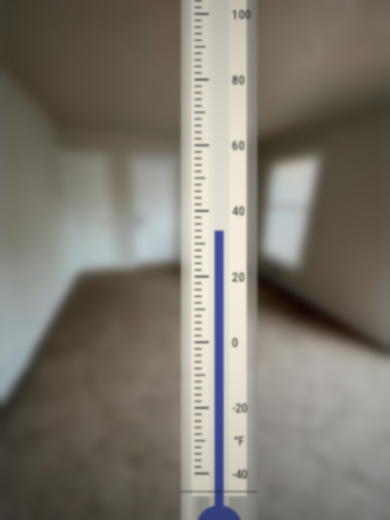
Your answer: {"value": 34, "unit": "°F"}
